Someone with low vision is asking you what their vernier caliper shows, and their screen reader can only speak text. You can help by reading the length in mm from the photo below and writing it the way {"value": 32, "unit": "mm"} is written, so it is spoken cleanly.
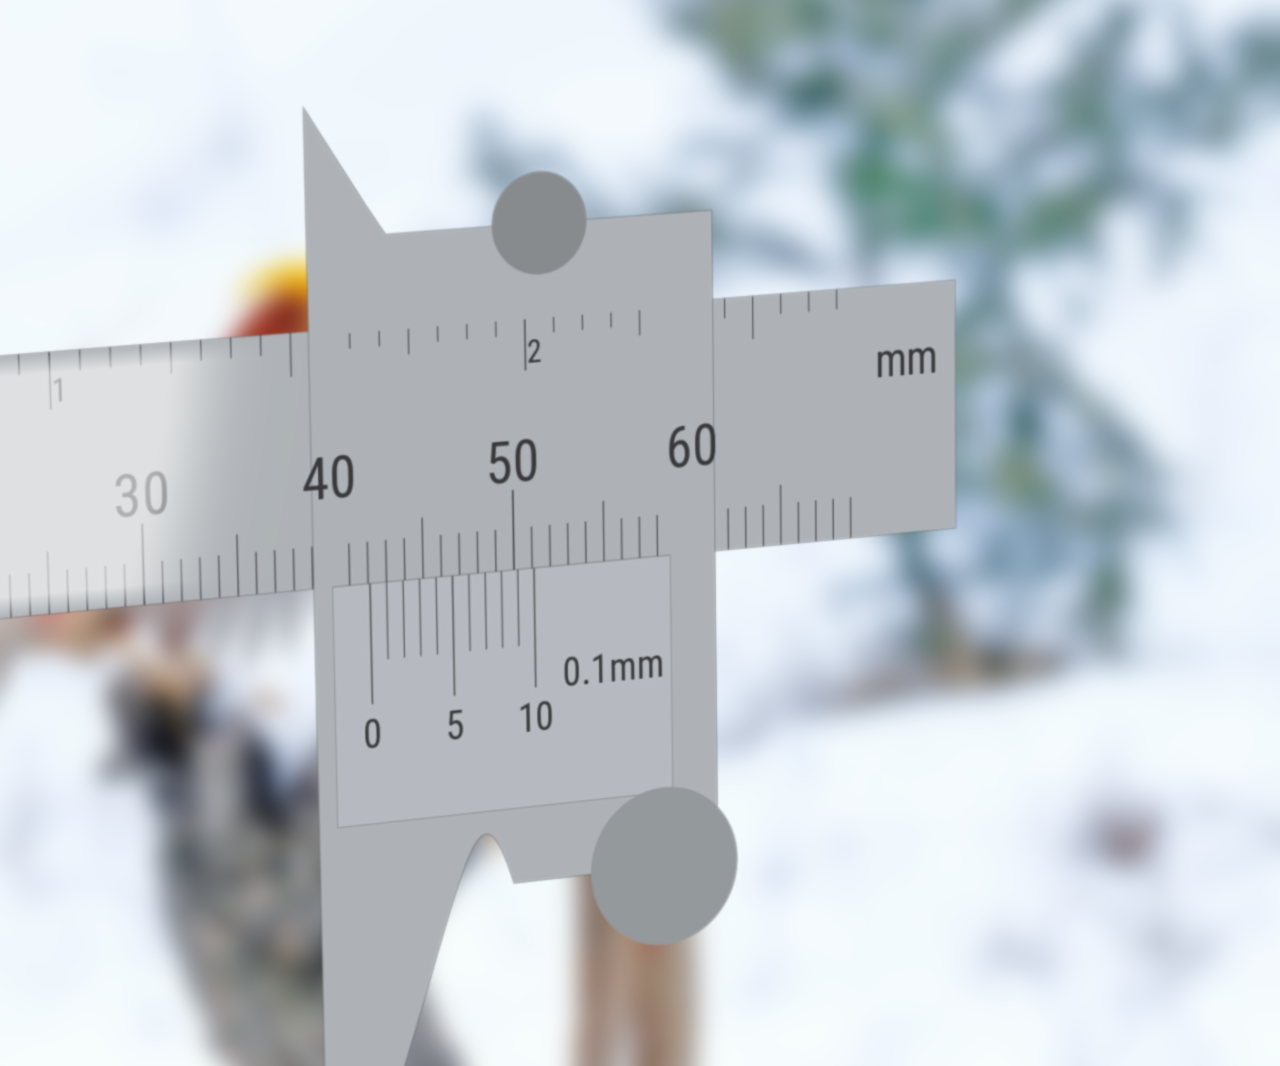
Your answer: {"value": 42.1, "unit": "mm"}
